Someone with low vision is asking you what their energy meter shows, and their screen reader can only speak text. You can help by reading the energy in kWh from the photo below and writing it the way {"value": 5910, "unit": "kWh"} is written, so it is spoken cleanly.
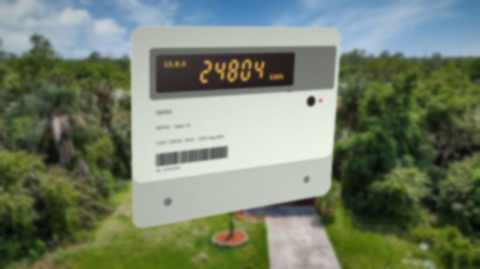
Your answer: {"value": 24804, "unit": "kWh"}
